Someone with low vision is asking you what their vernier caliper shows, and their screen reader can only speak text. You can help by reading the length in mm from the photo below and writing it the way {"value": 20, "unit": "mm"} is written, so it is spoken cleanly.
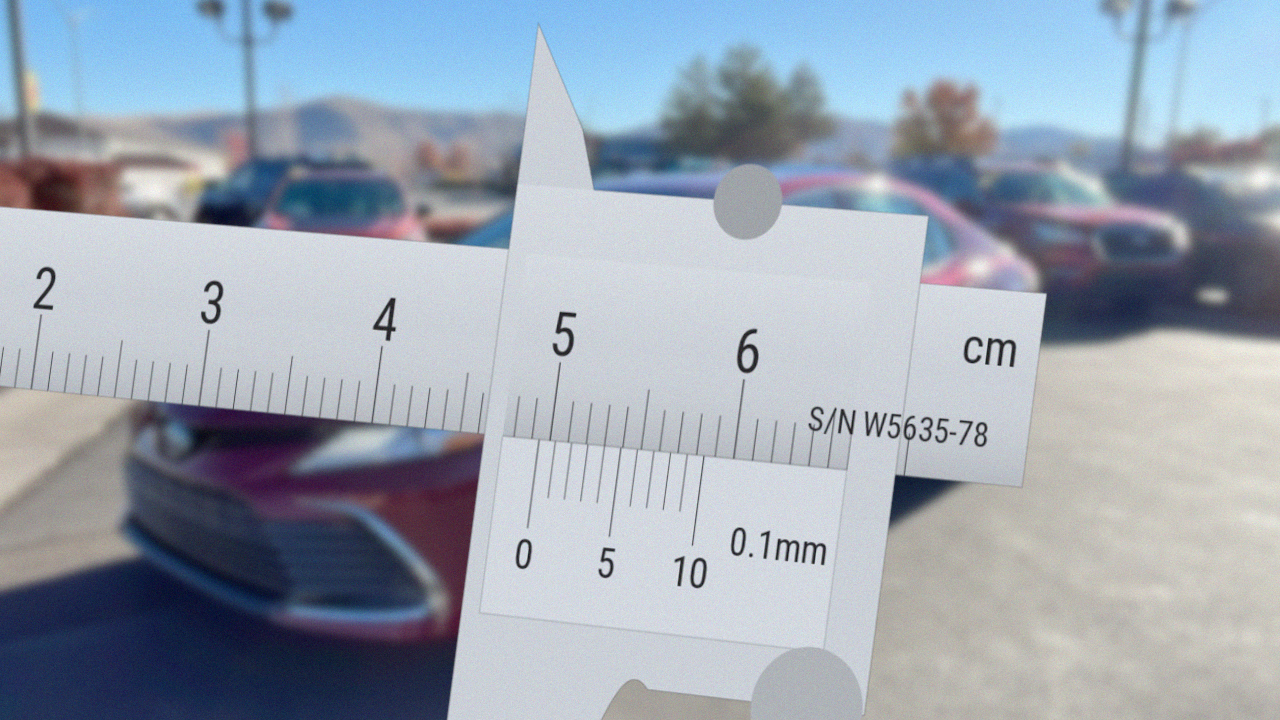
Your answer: {"value": 49.4, "unit": "mm"}
